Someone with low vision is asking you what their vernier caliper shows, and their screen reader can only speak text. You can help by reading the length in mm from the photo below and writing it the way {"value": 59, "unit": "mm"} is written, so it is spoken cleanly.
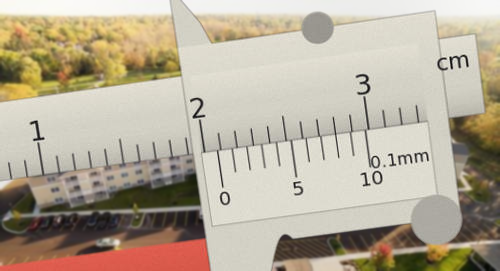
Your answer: {"value": 20.8, "unit": "mm"}
